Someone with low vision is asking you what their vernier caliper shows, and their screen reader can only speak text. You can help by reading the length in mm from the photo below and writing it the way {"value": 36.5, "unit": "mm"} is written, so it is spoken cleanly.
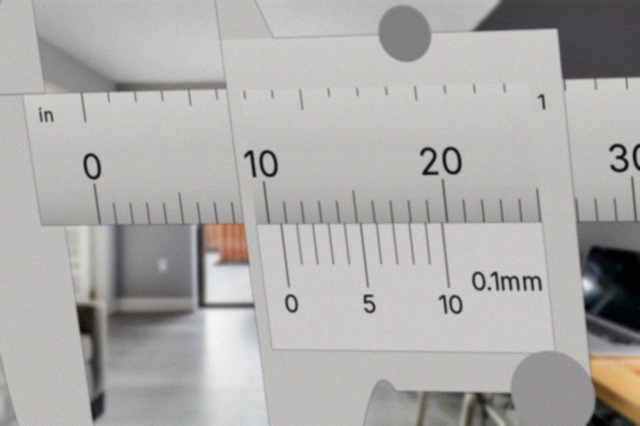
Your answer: {"value": 10.7, "unit": "mm"}
